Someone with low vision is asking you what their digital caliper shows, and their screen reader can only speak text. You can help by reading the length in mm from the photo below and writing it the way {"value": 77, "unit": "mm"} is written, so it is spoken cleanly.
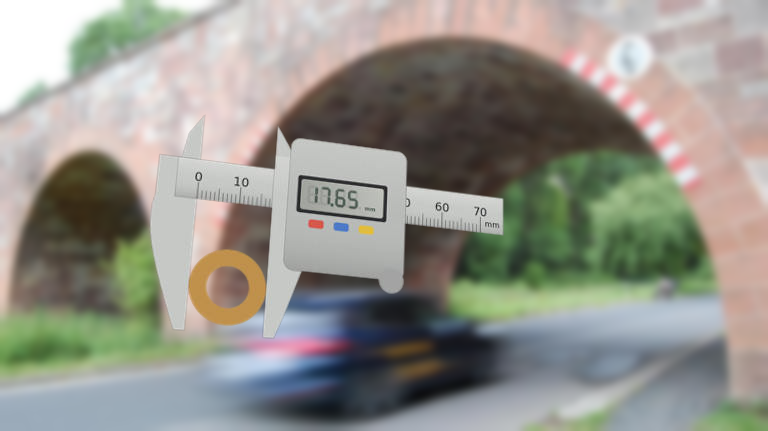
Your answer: {"value": 17.65, "unit": "mm"}
